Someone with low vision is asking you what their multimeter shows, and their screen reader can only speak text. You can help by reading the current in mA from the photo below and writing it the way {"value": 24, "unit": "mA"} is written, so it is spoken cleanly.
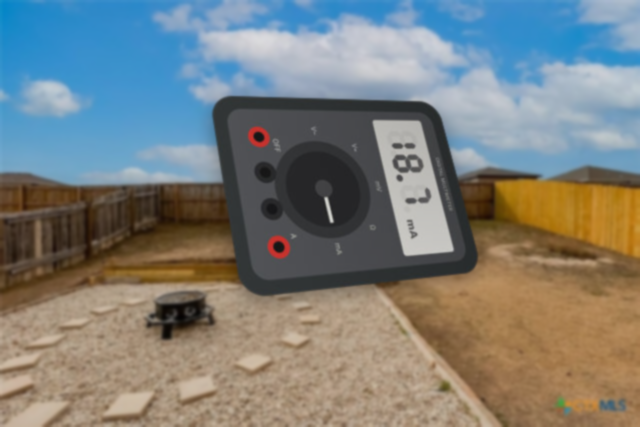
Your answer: {"value": 18.7, "unit": "mA"}
